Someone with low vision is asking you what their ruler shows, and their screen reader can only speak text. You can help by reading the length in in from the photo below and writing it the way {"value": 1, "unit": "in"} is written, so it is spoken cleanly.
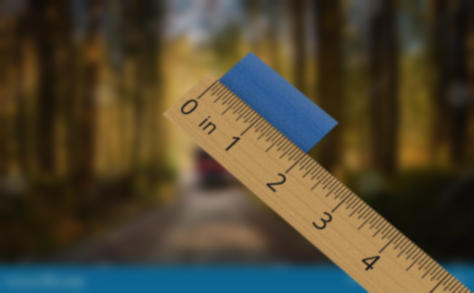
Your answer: {"value": 2, "unit": "in"}
